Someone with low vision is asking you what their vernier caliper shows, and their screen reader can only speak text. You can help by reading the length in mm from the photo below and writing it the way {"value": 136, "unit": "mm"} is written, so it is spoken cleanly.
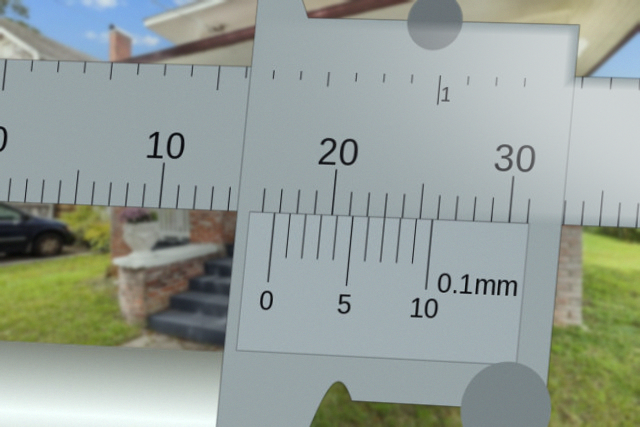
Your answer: {"value": 16.7, "unit": "mm"}
